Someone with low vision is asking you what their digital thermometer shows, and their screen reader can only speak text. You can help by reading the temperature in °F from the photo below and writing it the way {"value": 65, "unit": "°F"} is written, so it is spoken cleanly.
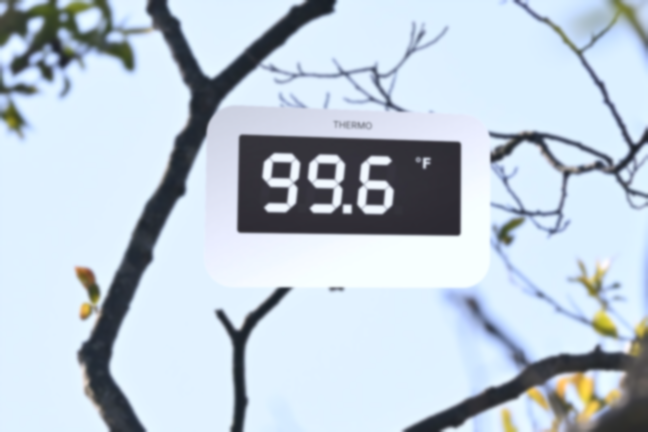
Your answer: {"value": 99.6, "unit": "°F"}
